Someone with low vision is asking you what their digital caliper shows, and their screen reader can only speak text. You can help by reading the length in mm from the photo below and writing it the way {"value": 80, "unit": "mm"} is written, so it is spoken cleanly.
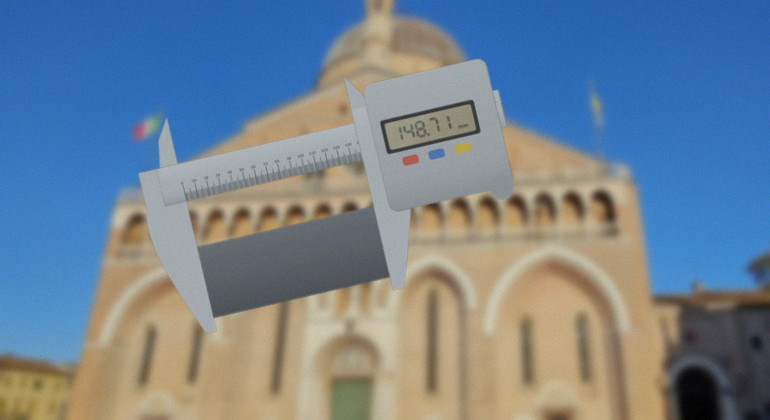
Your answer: {"value": 148.71, "unit": "mm"}
